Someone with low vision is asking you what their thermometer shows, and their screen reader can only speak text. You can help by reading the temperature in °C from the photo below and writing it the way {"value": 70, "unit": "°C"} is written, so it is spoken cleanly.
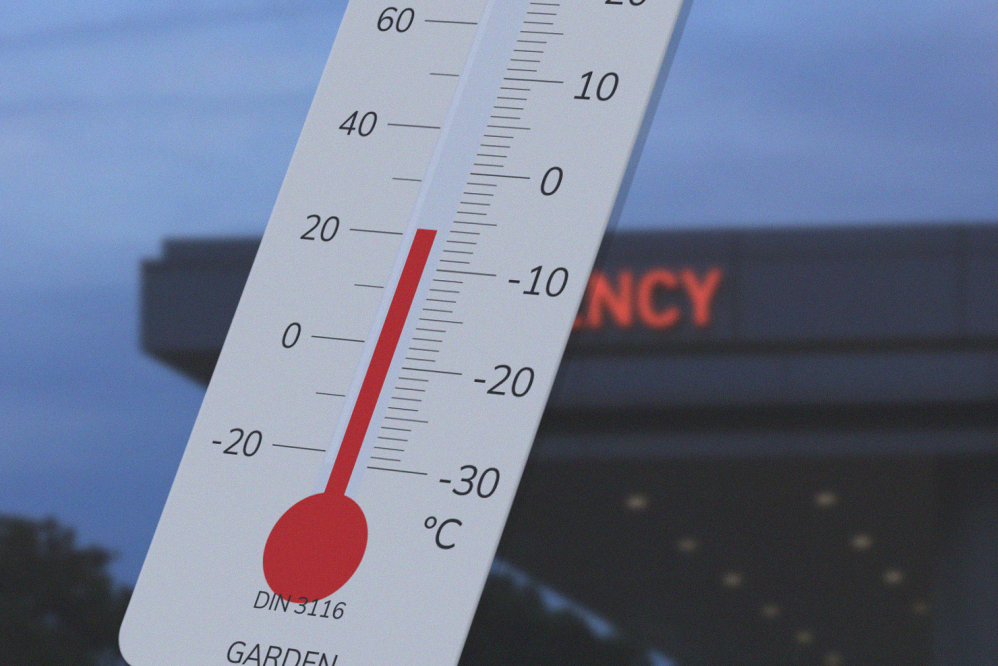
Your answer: {"value": -6, "unit": "°C"}
